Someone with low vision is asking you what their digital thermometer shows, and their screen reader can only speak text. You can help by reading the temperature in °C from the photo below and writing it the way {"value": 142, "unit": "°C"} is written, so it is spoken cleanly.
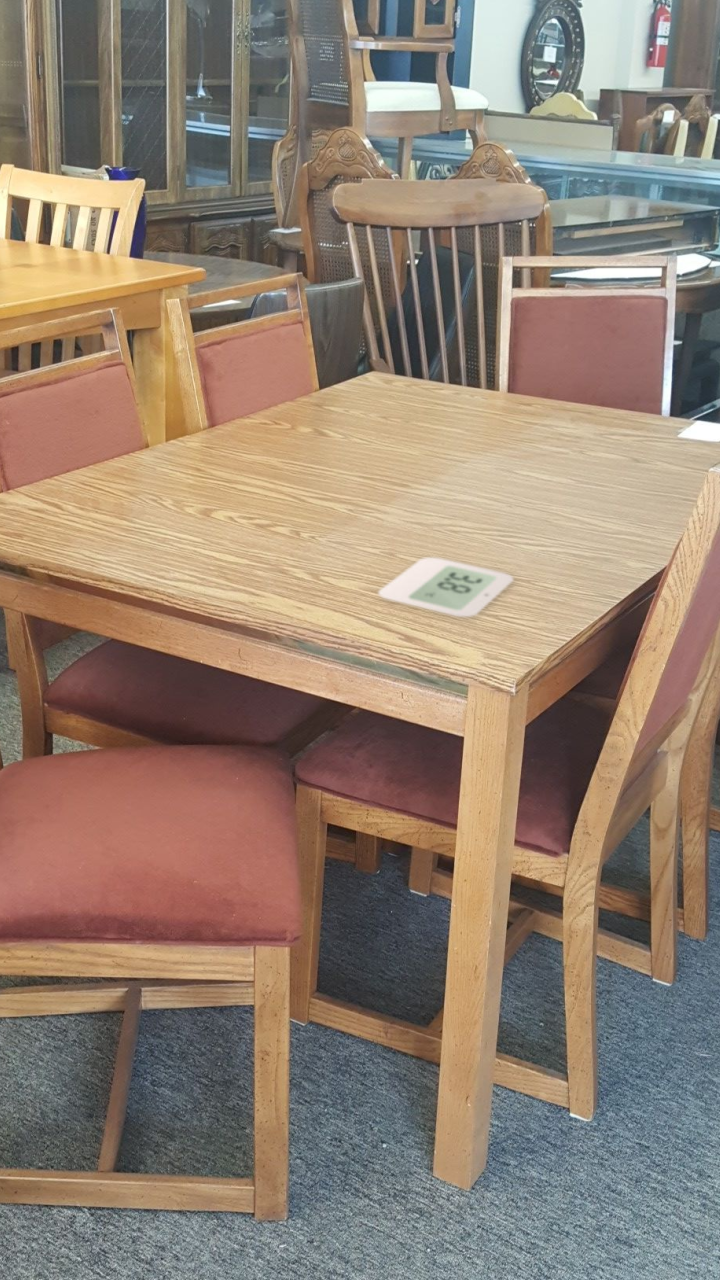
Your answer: {"value": 3.8, "unit": "°C"}
